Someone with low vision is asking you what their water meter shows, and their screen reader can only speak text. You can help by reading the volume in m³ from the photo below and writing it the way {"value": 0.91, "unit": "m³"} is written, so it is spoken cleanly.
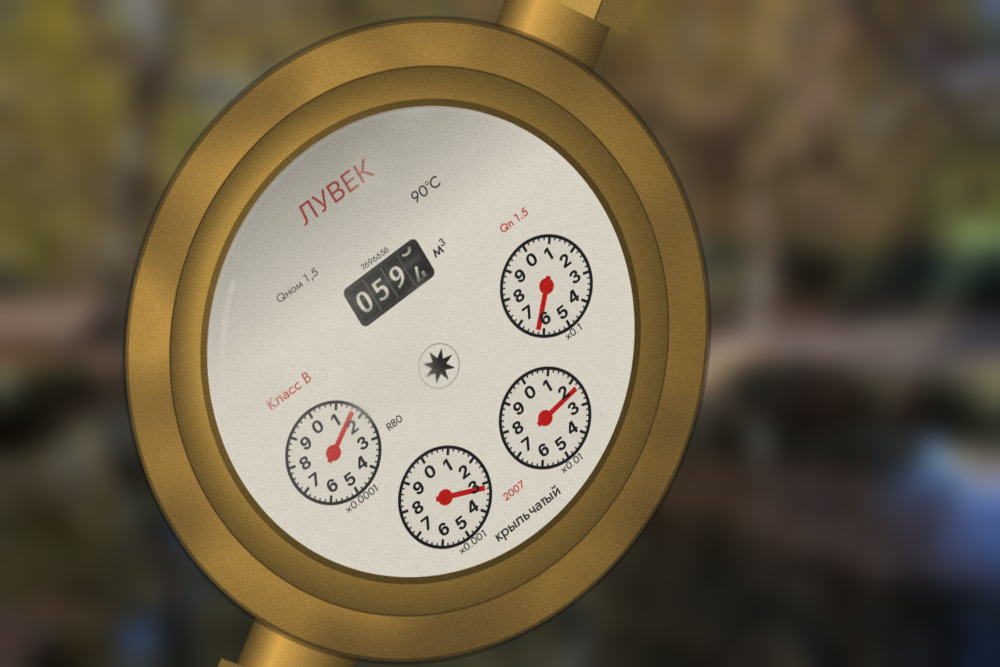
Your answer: {"value": 593.6231, "unit": "m³"}
